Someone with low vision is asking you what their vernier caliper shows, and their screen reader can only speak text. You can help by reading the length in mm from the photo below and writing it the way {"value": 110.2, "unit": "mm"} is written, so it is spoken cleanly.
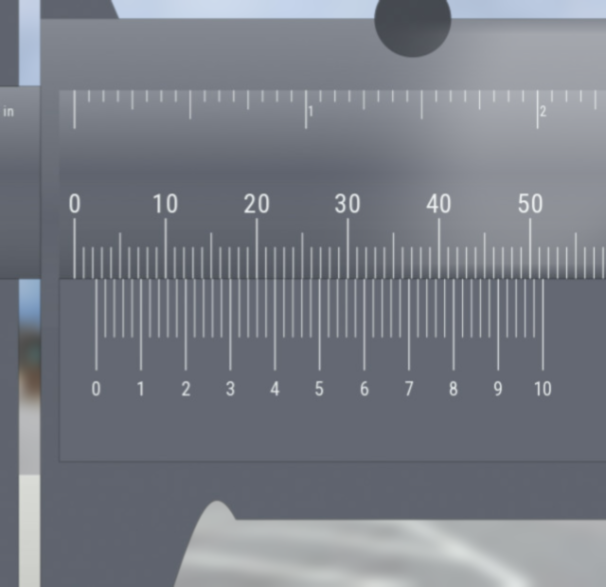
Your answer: {"value": 2.4, "unit": "mm"}
